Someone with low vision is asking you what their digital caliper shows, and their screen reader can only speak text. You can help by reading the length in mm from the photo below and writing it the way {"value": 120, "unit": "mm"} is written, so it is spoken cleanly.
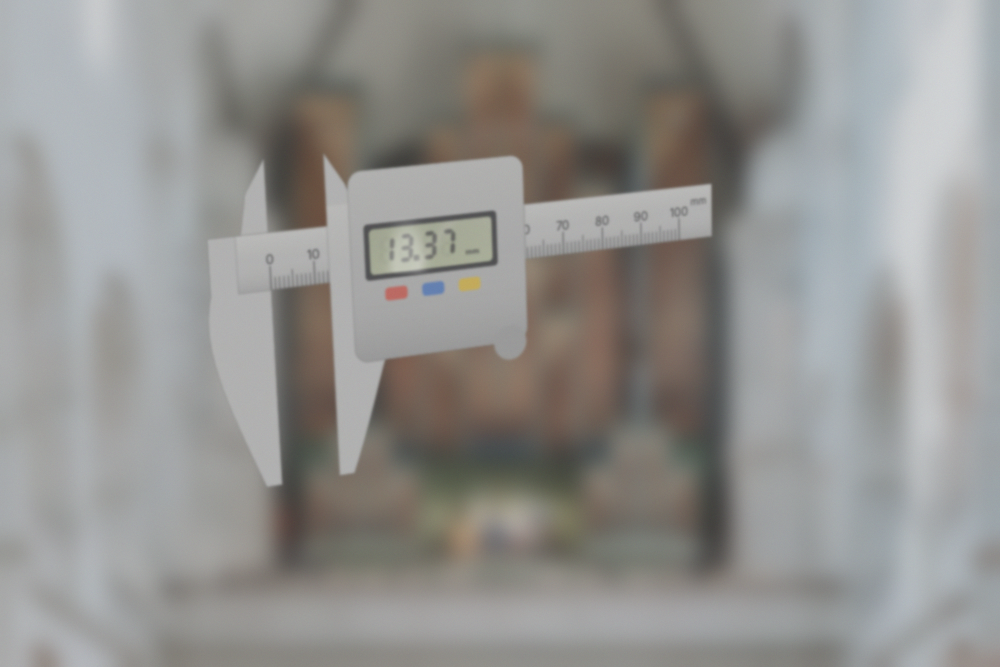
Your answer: {"value": 13.37, "unit": "mm"}
